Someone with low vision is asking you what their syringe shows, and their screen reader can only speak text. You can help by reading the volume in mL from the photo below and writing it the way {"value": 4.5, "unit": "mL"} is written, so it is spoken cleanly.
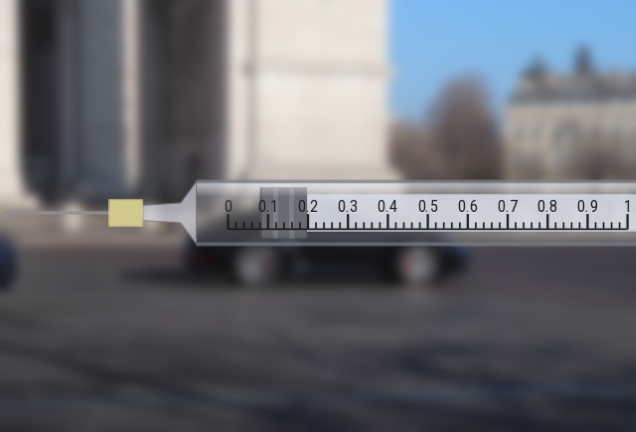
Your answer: {"value": 0.08, "unit": "mL"}
